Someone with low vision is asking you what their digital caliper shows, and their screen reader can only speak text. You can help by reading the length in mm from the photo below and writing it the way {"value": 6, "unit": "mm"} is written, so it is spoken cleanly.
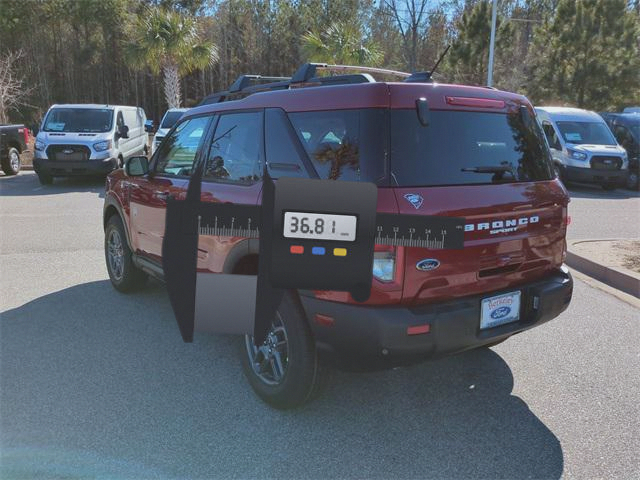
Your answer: {"value": 36.81, "unit": "mm"}
